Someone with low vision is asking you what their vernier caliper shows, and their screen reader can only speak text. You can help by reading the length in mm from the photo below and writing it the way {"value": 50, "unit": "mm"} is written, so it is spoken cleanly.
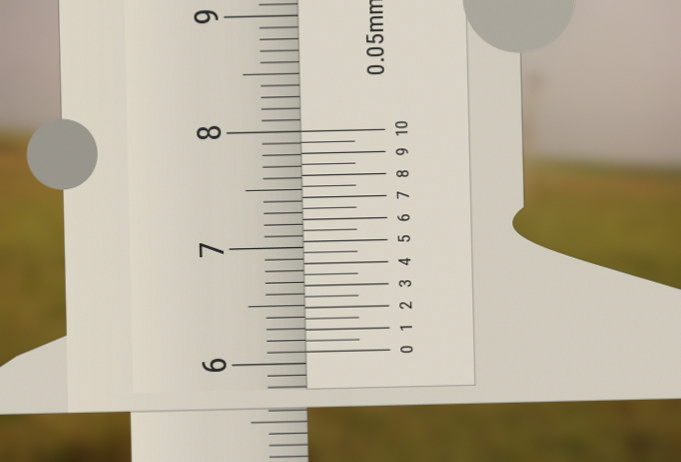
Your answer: {"value": 61.0, "unit": "mm"}
